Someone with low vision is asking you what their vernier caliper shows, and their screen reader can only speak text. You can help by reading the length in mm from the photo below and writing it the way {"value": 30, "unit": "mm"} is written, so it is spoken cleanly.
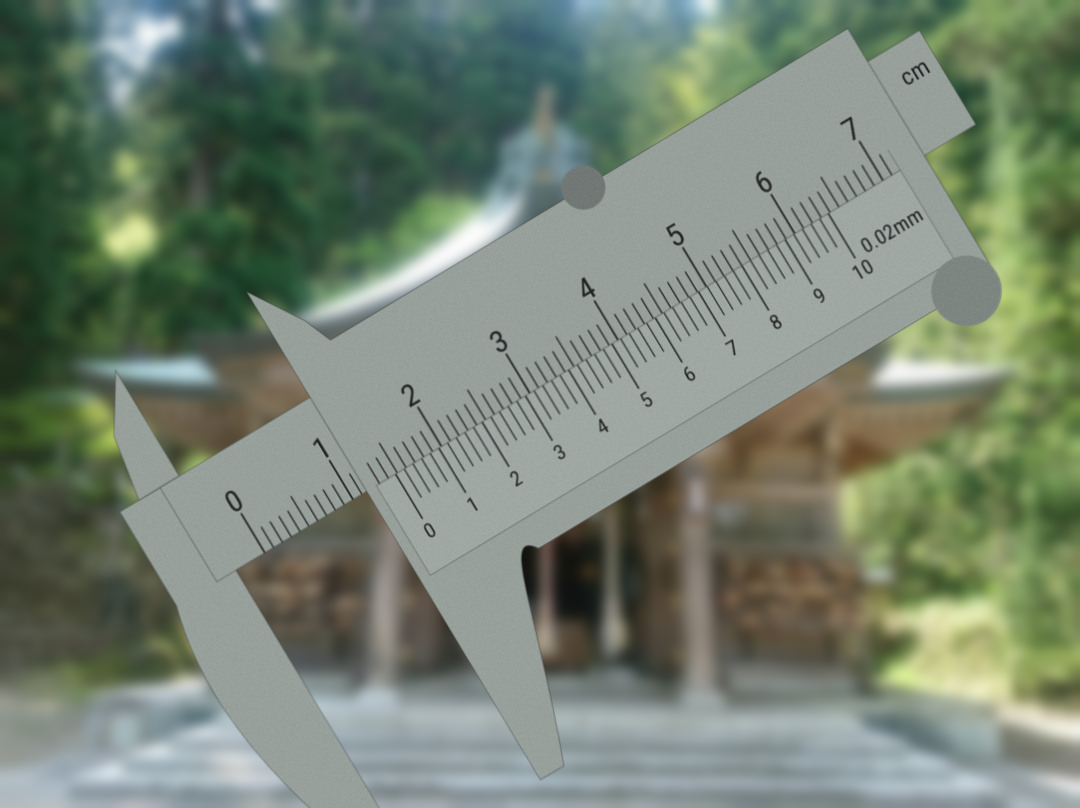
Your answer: {"value": 14.8, "unit": "mm"}
